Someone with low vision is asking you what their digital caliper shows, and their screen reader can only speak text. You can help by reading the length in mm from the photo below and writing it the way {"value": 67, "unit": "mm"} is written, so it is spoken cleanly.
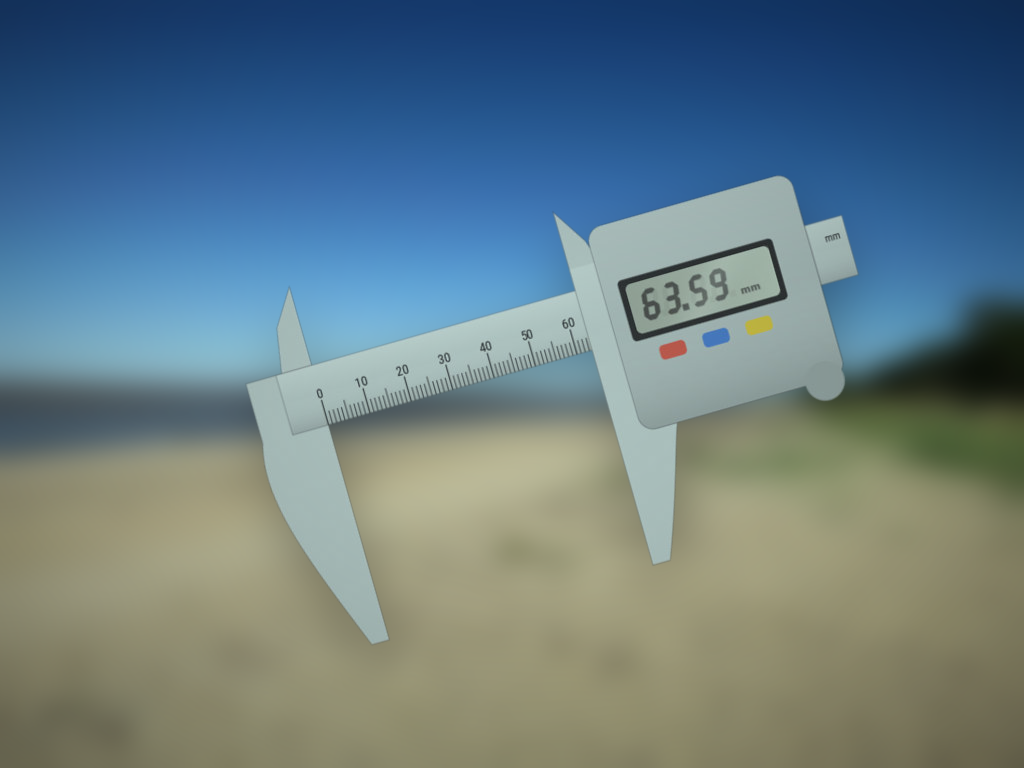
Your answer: {"value": 63.59, "unit": "mm"}
